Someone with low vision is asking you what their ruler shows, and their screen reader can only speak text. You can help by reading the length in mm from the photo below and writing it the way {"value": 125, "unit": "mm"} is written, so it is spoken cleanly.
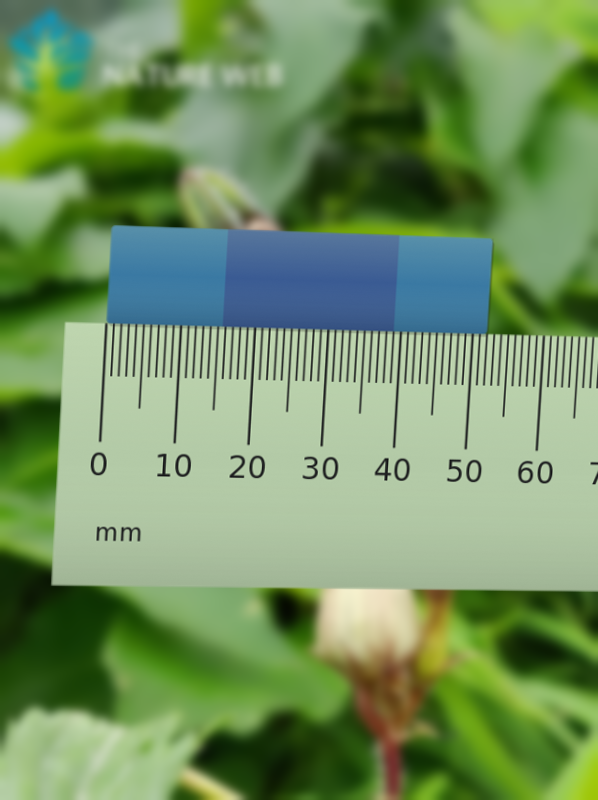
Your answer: {"value": 52, "unit": "mm"}
